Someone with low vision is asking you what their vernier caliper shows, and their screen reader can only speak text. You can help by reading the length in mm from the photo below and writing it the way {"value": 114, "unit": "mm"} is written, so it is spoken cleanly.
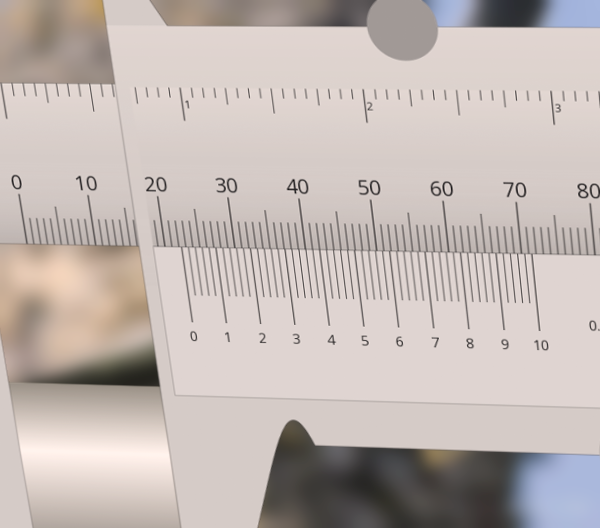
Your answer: {"value": 22.4, "unit": "mm"}
